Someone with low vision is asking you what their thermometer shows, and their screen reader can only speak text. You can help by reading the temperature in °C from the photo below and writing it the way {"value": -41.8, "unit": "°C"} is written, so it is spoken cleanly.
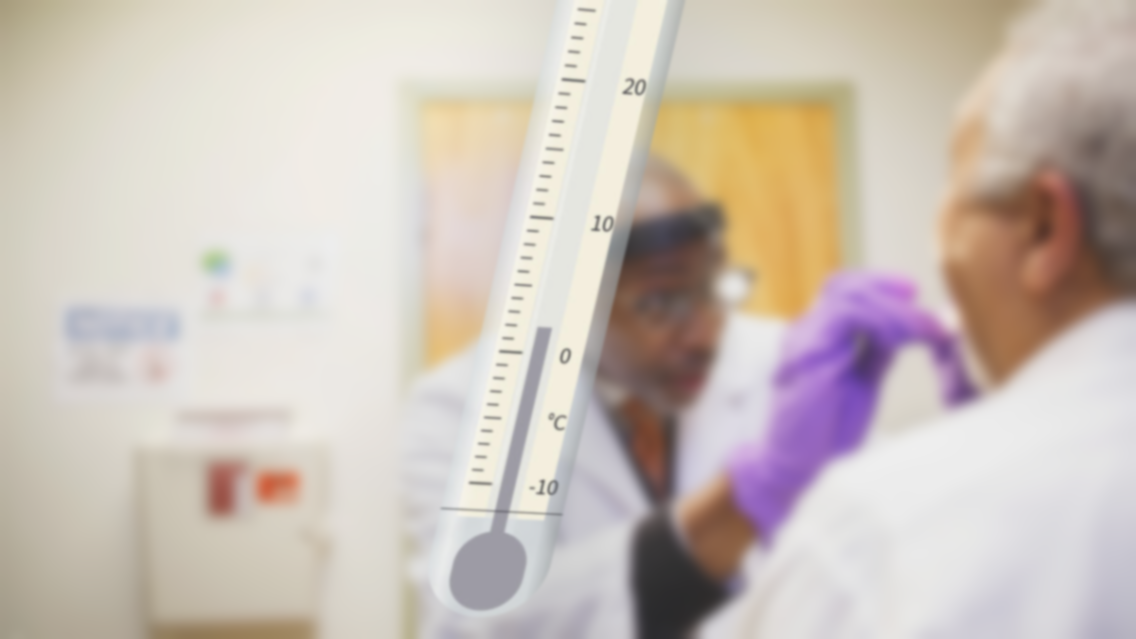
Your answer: {"value": 2, "unit": "°C"}
